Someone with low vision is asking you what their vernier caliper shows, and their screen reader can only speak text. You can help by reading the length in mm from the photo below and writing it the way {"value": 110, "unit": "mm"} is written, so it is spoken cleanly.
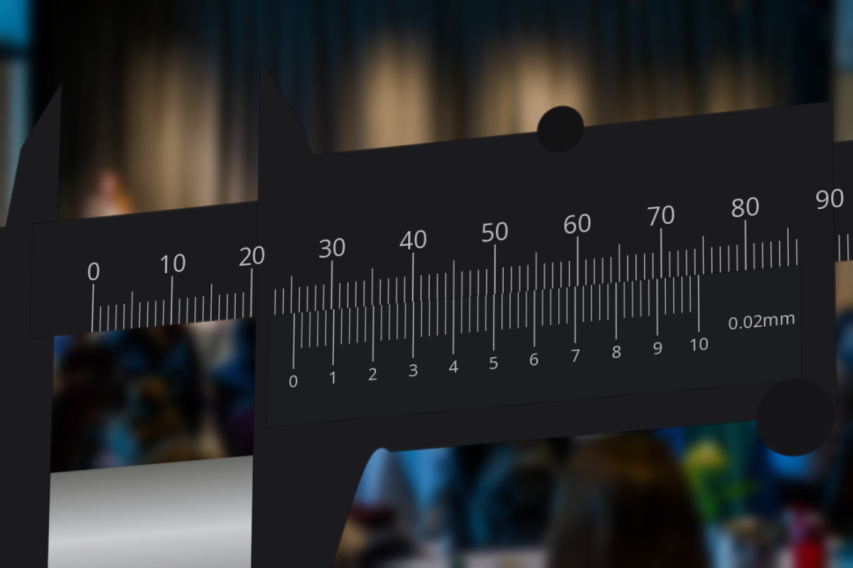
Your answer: {"value": 25.4, "unit": "mm"}
